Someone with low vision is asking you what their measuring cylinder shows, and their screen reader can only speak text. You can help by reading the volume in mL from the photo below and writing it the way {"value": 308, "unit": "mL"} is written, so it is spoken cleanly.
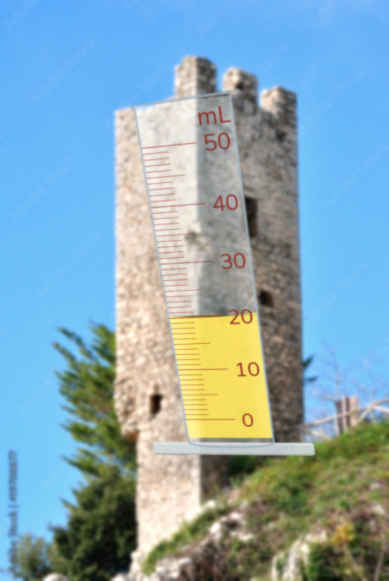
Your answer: {"value": 20, "unit": "mL"}
